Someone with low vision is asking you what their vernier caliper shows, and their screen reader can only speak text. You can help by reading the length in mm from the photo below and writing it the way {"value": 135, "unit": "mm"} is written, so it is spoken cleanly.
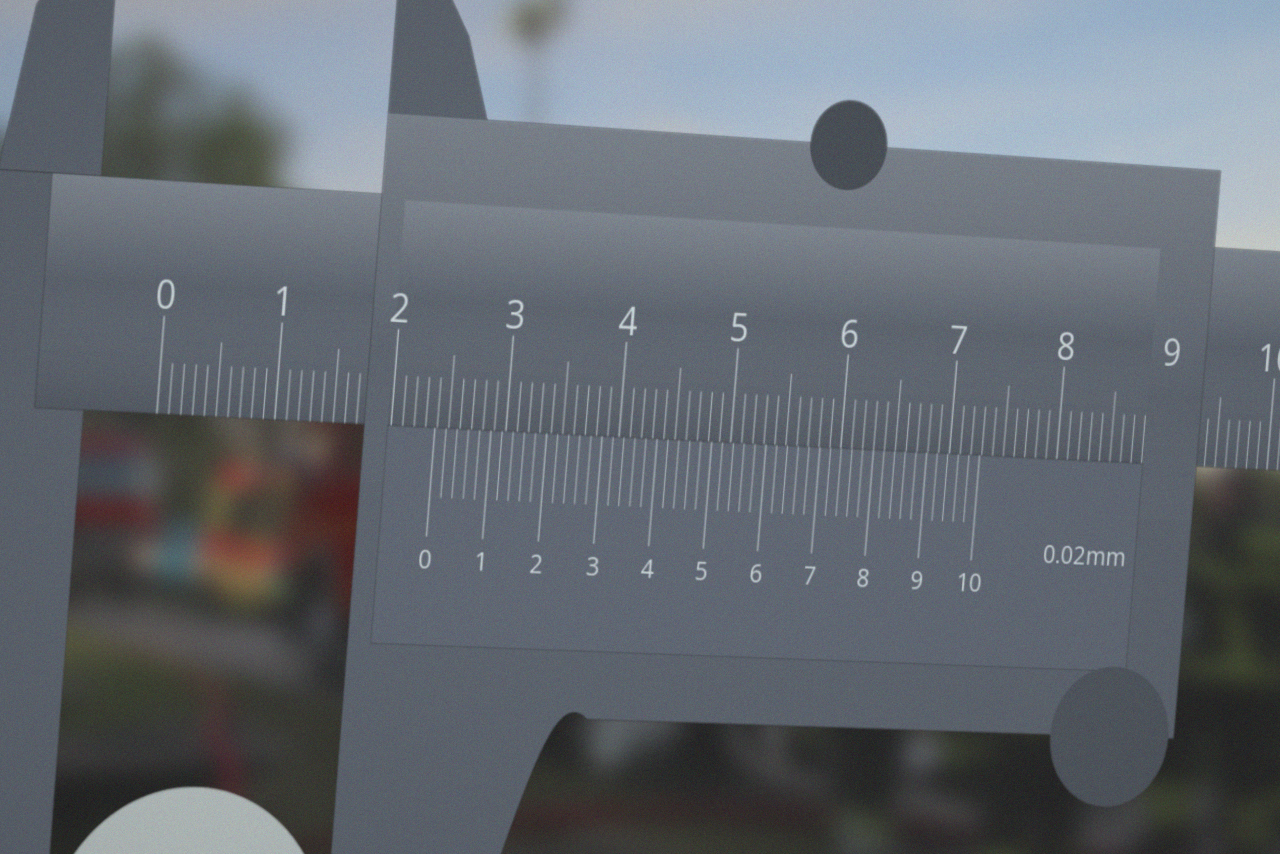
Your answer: {"value": 23.8, "unit": "mm"}
